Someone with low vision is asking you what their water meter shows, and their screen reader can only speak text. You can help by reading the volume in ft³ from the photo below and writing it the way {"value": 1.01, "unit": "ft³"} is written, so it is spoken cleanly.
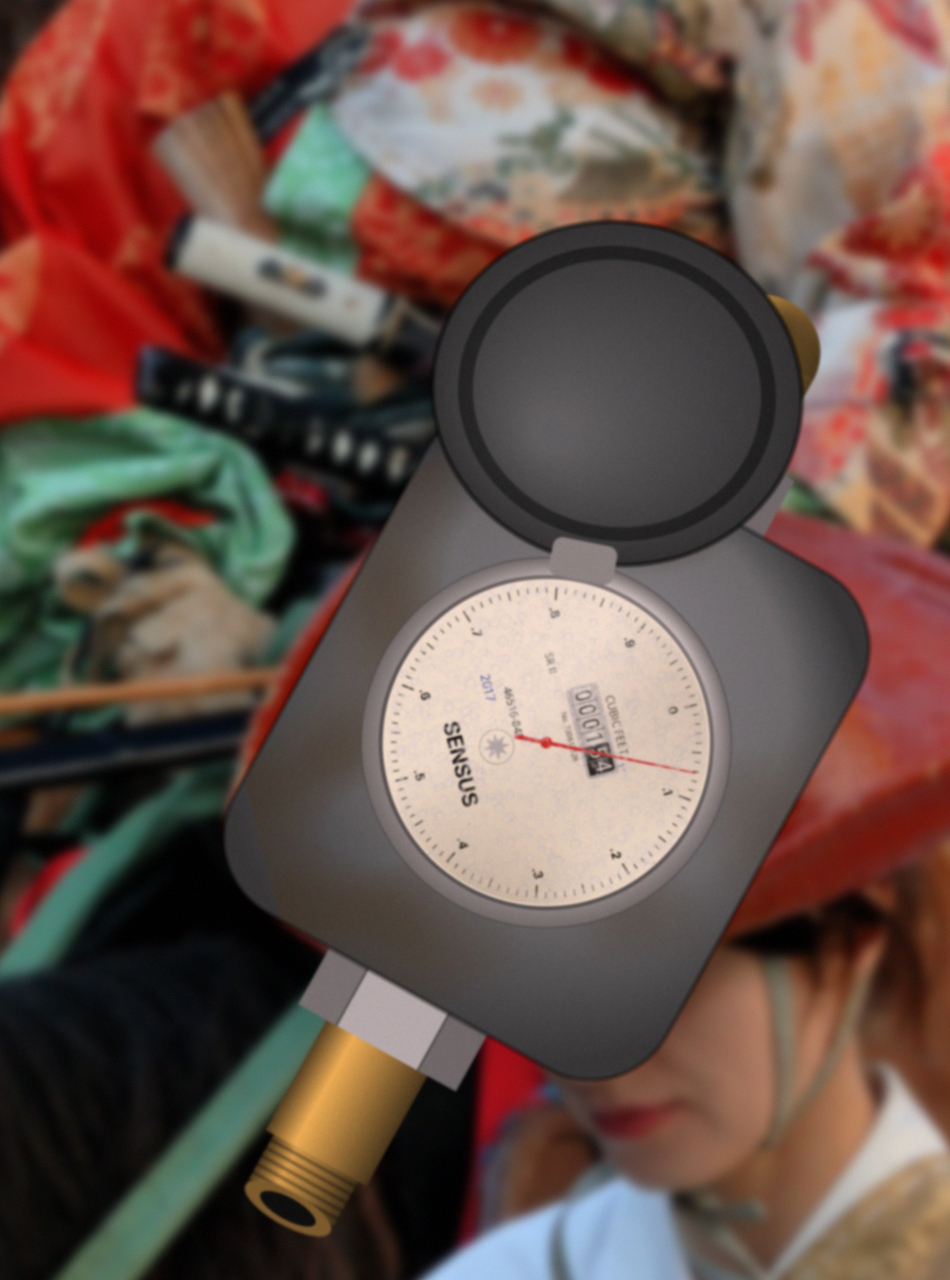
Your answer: {"value": 154.07, "unit": "ft³"}
